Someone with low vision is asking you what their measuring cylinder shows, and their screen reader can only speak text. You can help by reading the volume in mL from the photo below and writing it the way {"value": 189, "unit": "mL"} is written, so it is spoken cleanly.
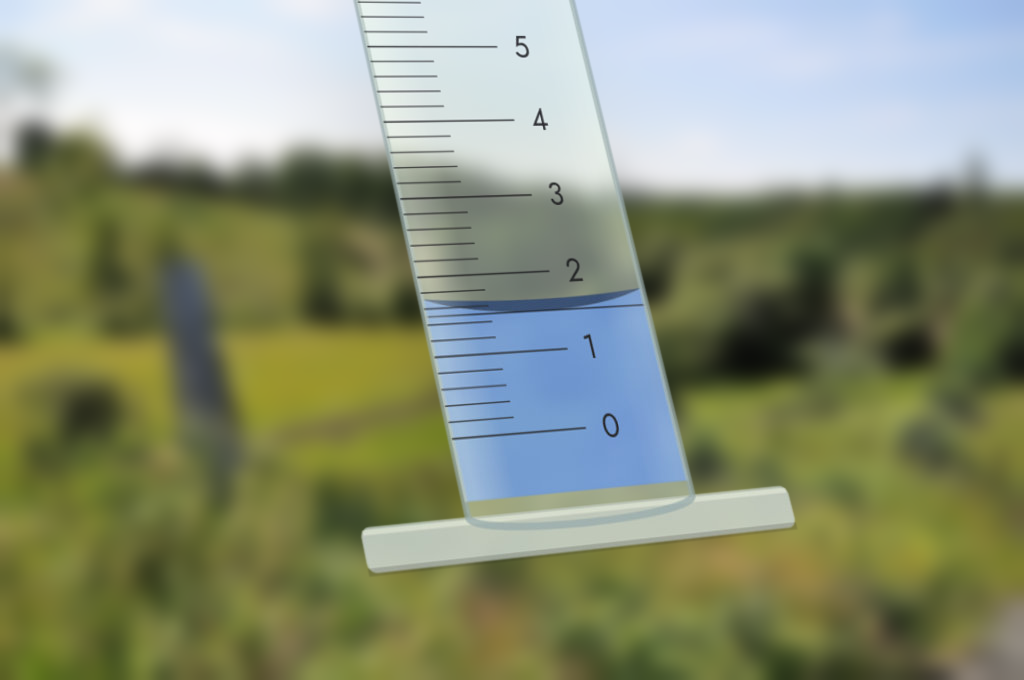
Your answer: {"value": 1.5, "unit": "mL"}
